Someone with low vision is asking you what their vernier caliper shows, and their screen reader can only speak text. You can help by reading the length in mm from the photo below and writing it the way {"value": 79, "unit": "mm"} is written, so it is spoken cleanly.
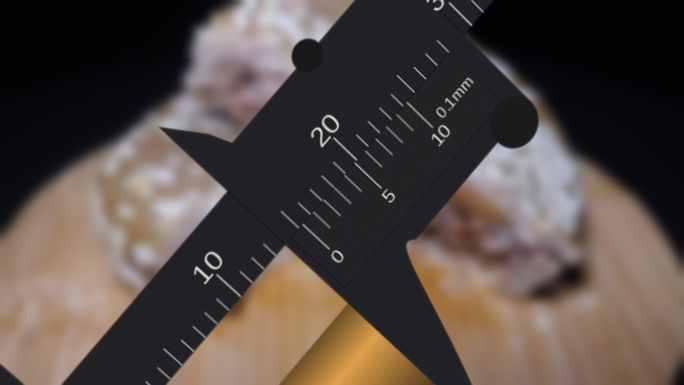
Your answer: {"value": 15.3, "unit": "mm"}
